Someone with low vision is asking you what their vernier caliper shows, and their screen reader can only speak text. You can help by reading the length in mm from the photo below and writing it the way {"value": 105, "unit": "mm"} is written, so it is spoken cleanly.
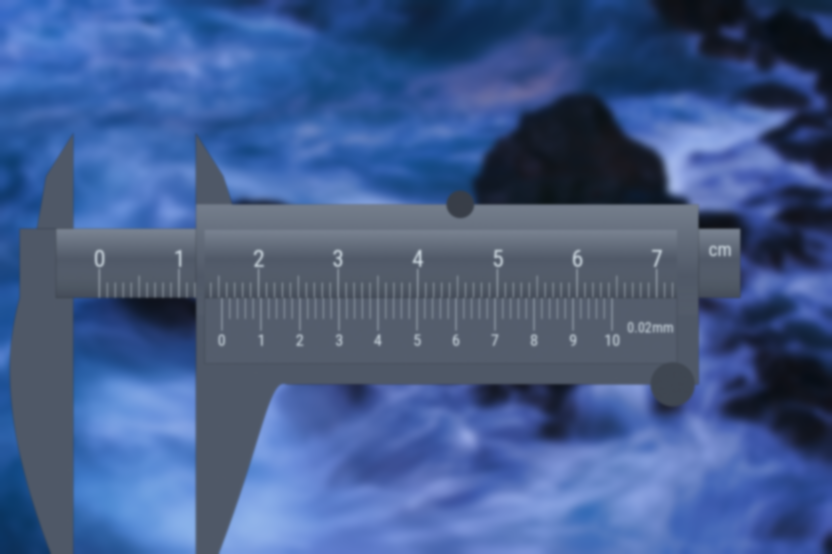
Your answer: {"value": 15.4, "unit": "mm"}
